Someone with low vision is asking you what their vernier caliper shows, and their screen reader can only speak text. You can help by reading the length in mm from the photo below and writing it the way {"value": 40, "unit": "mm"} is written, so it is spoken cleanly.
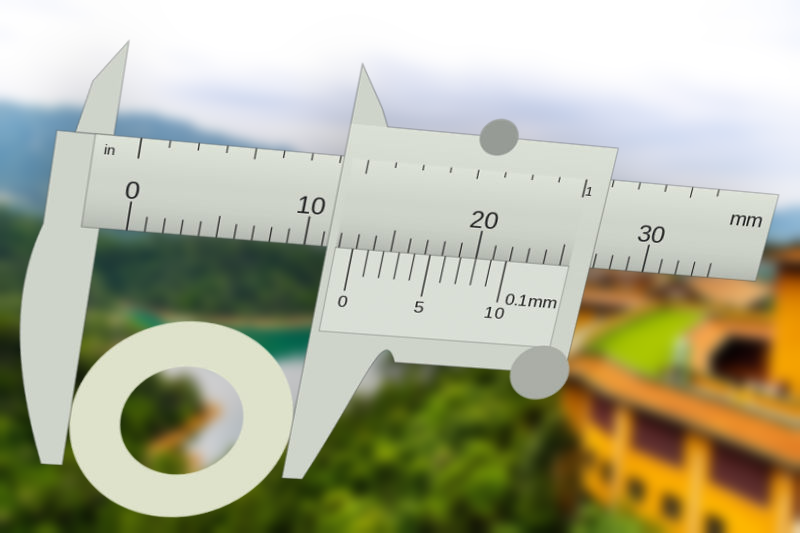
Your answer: {"value": 12.8, "unit": "mm"}
